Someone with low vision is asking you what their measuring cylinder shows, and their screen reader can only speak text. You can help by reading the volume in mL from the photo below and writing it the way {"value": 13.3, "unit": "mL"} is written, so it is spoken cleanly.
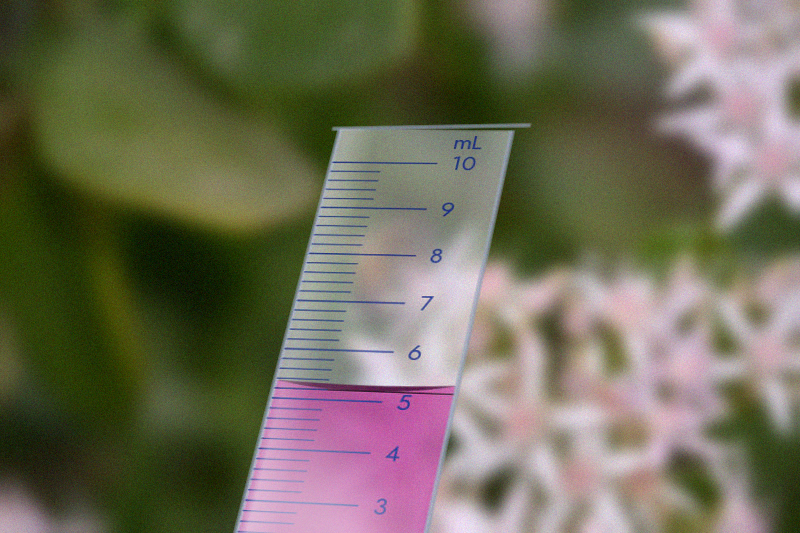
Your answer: {"value": 5.2, "unit": "mL"}
